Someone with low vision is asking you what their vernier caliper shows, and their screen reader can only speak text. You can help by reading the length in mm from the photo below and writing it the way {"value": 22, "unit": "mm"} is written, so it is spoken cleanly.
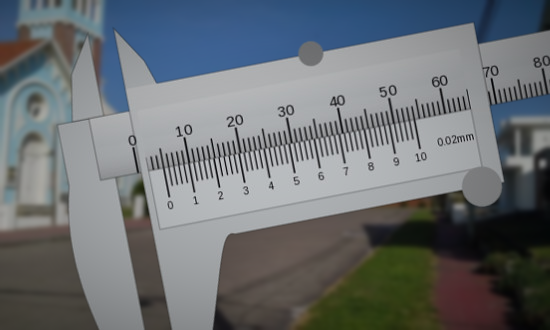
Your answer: {"value": 5.0, "unit": "mm"}
